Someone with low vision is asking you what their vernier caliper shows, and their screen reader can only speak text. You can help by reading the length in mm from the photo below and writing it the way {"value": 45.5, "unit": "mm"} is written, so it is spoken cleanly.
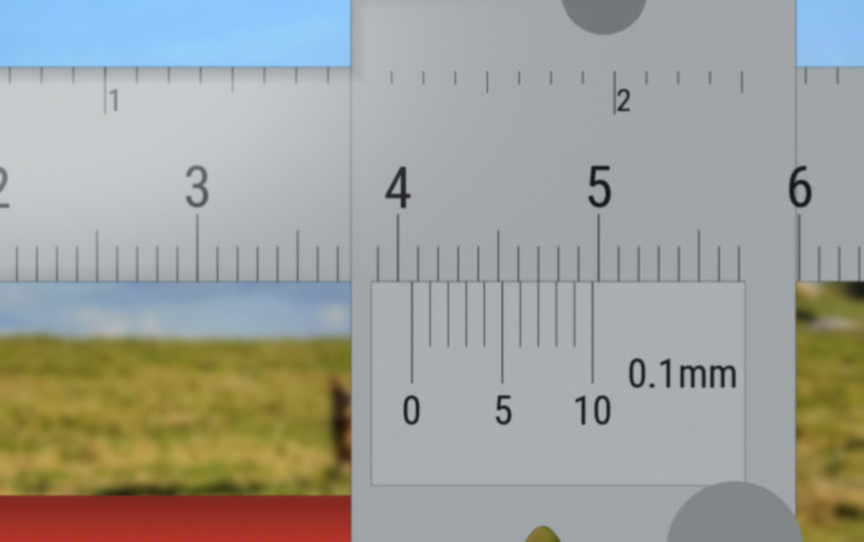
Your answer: {"value": 40.7, "unit": "mm"}
